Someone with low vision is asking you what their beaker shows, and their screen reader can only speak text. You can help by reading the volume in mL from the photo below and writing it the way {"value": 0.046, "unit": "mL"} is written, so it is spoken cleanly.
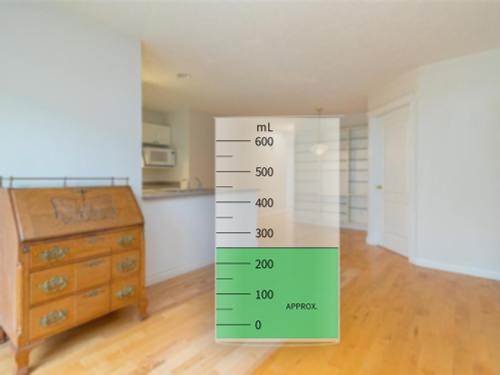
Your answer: {"value": 250, "unit": "mL"}
